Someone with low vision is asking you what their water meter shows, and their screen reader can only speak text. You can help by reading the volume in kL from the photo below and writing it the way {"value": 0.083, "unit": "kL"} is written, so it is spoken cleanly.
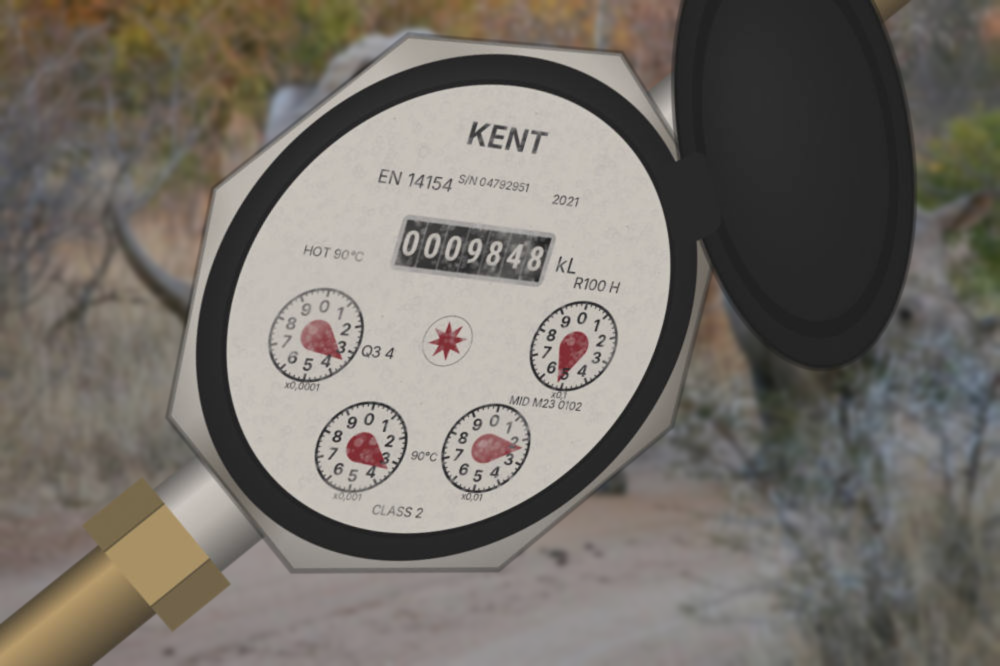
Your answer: {"value": 9848.5233, "unit": "kL"}
